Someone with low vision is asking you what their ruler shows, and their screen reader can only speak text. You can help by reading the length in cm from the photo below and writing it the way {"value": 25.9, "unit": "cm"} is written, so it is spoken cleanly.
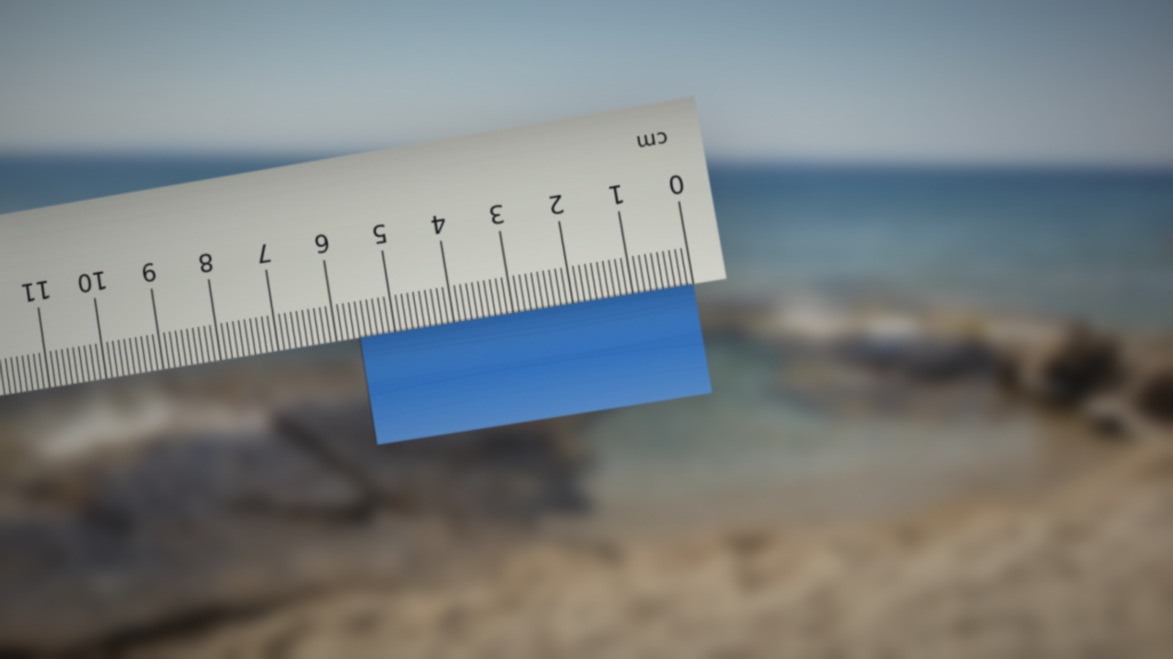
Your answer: {"value": 5.6, "unit": "cm"}
